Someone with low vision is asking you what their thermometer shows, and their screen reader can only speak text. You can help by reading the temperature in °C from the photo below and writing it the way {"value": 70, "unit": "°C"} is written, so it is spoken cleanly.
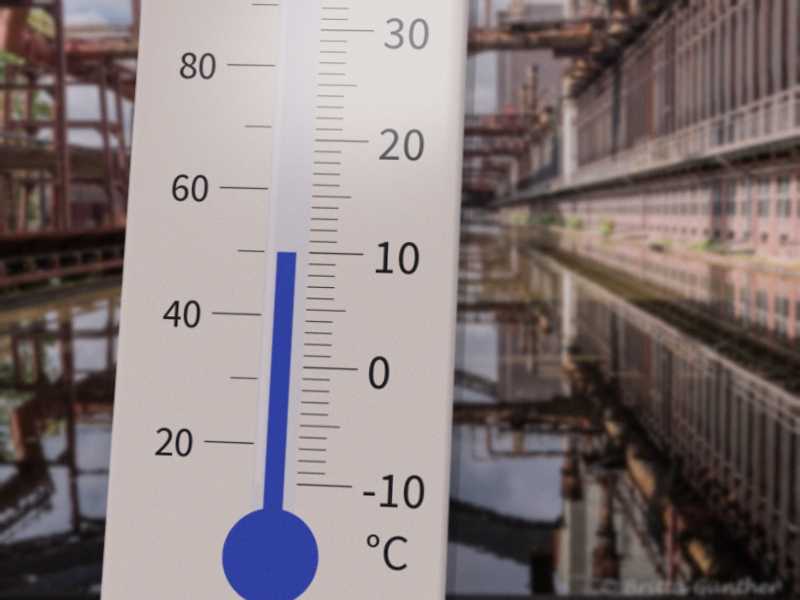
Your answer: {"value": 10, "unit": "°C"}
